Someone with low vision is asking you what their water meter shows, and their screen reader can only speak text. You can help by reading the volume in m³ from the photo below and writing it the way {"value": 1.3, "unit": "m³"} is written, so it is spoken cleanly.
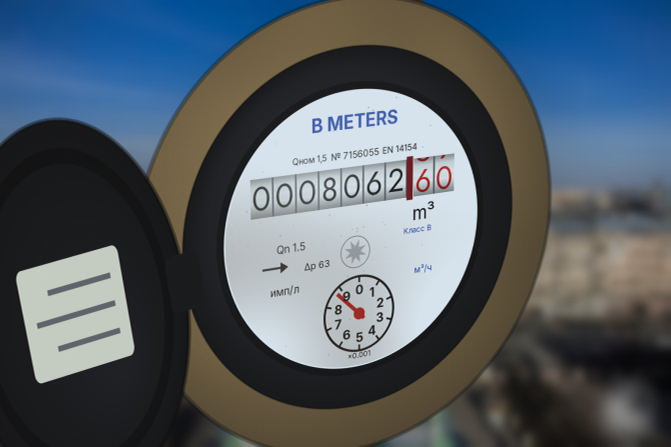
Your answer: {"value": 8062.598, "unit": "m³"}
